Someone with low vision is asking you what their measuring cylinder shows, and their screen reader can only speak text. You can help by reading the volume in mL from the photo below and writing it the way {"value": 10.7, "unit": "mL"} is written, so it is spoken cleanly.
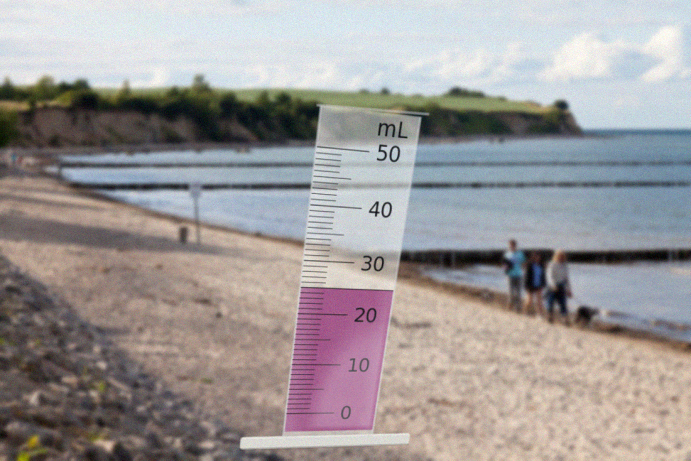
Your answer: {"value": 25, "unit": "mL"}
